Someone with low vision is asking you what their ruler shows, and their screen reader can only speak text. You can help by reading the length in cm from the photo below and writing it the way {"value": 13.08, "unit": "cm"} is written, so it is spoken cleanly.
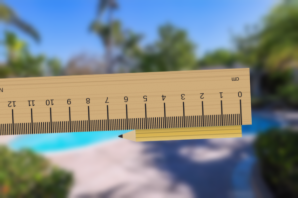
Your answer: {"value": 6.5, "unit": "cm"}
